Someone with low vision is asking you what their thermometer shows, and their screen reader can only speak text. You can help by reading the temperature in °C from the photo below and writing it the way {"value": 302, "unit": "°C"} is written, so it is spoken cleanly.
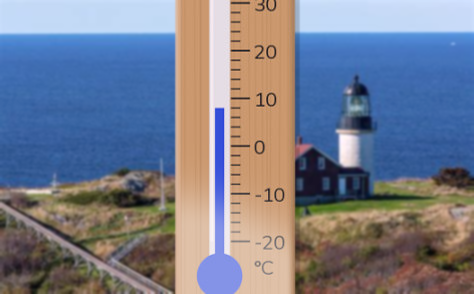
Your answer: {"value": 8, "unit": "°C"}
